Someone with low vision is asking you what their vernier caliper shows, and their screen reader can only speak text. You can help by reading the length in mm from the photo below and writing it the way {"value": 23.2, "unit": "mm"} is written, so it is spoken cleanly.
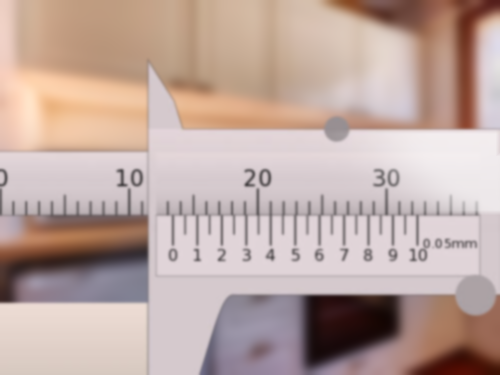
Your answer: {"value": 13.4, "unit": "mm"}
